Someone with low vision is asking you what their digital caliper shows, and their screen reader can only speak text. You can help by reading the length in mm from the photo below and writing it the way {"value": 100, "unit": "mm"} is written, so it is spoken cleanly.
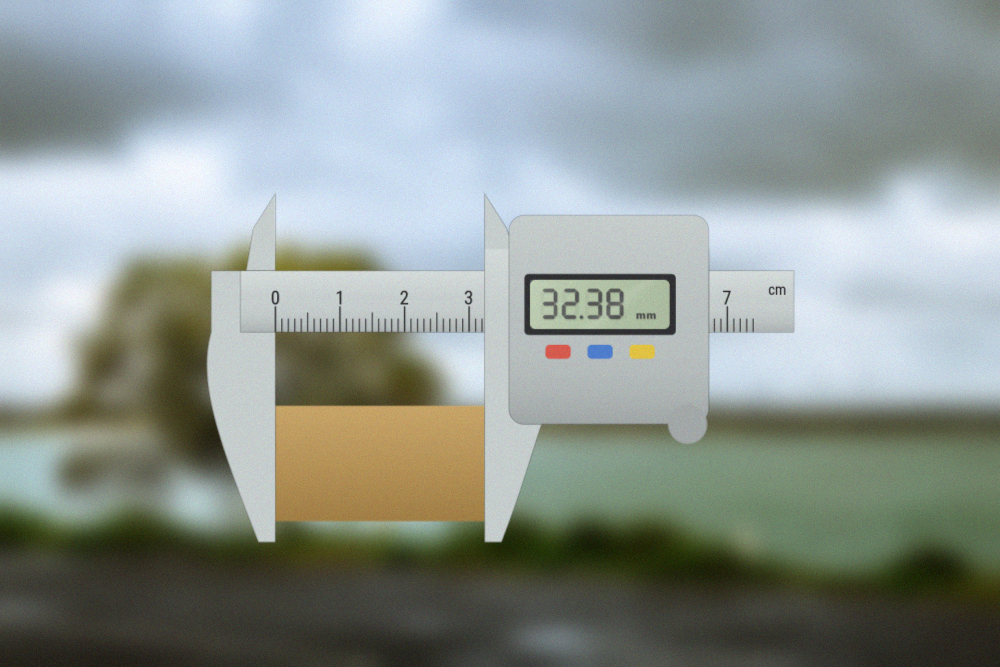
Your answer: {"value": 32.38, "unit": "mm"}
